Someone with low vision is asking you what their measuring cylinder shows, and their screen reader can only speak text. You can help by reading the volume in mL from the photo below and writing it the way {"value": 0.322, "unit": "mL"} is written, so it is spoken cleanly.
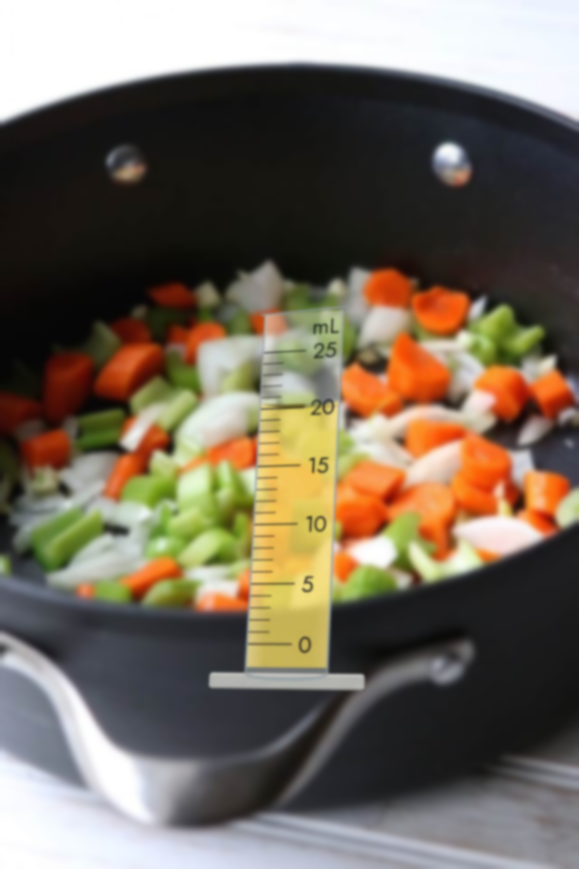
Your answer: {"value": 20, "unit": "mL"}
